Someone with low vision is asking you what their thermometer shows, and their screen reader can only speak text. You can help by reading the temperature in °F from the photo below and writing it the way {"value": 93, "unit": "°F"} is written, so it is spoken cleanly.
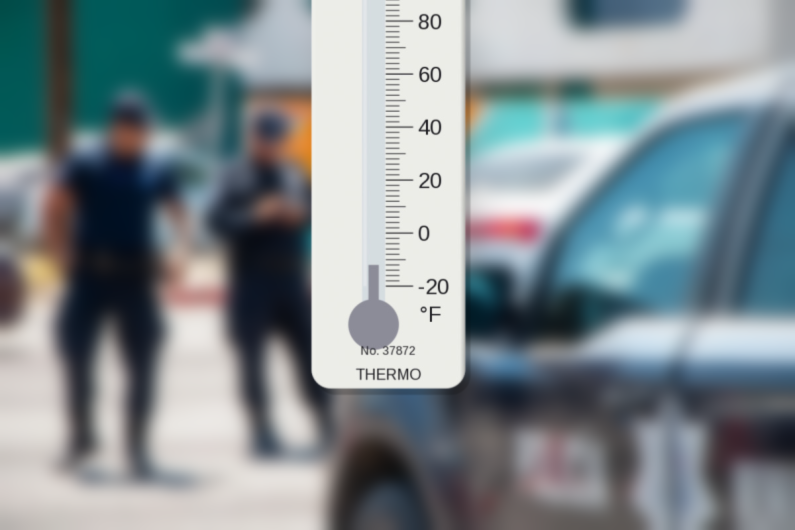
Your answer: {"value": -12, "unit": "°F"}
